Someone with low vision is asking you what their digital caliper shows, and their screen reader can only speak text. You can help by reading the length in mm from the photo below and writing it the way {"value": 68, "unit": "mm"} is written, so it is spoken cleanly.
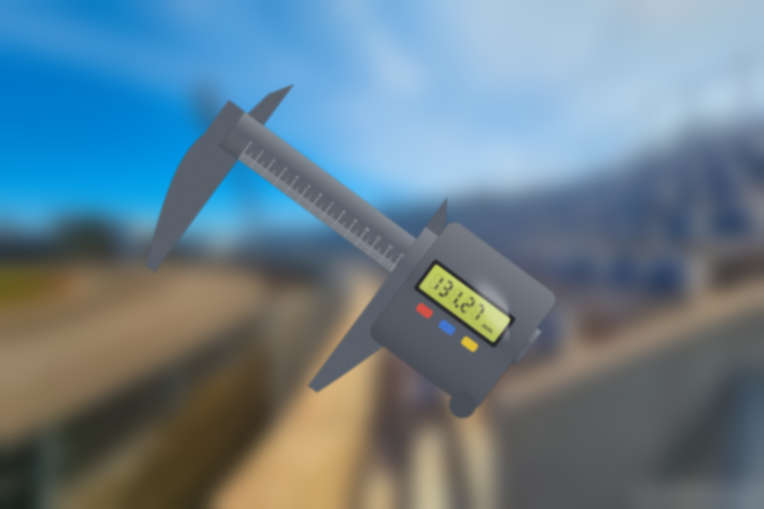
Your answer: {"value": 131.27, "unit": "mm"}
